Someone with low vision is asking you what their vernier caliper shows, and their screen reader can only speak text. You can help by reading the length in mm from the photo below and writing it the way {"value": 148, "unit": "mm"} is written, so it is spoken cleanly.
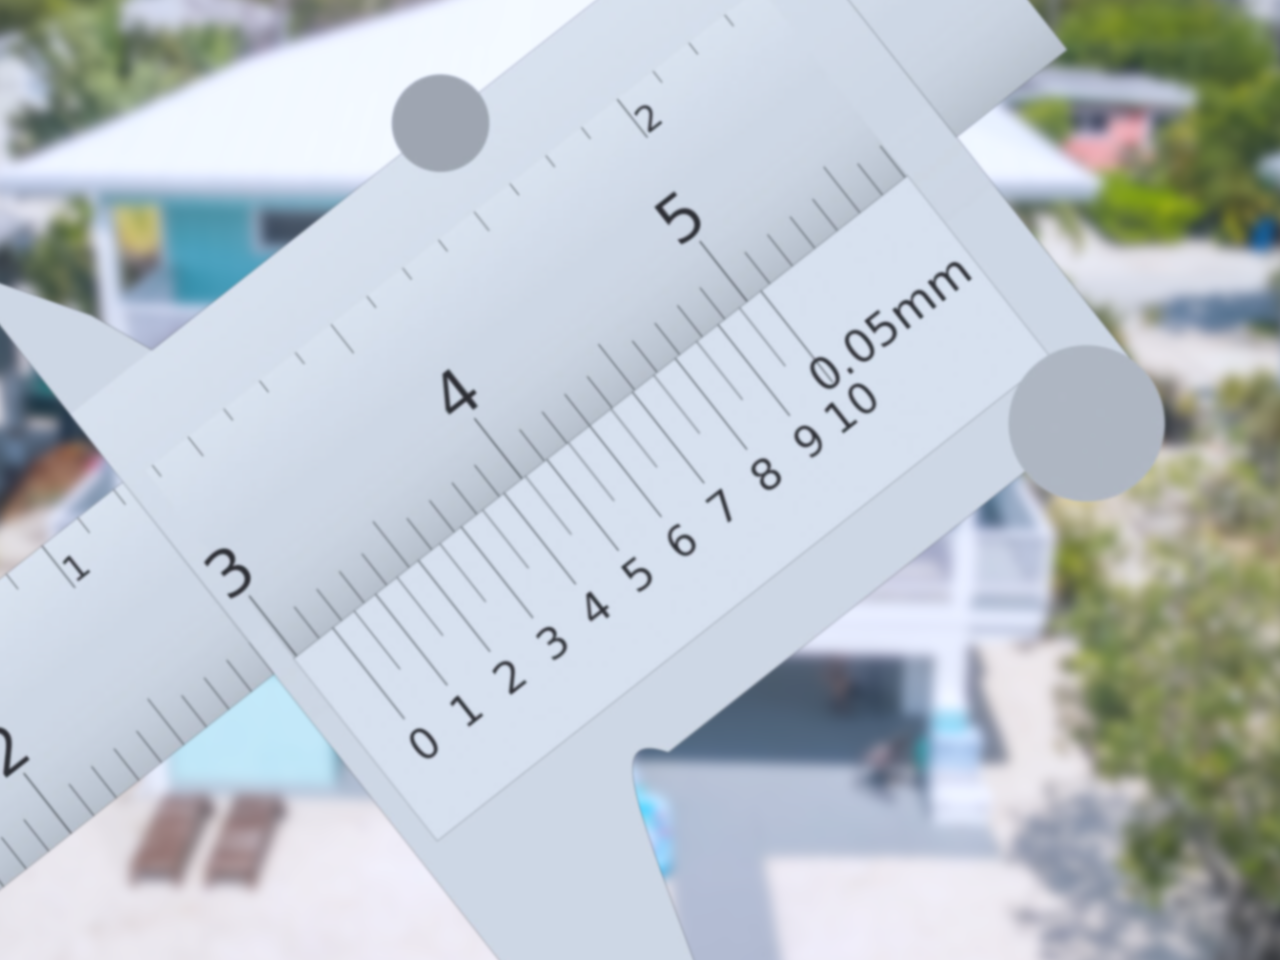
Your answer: {"value": 31.6, "unit": "mm"}
